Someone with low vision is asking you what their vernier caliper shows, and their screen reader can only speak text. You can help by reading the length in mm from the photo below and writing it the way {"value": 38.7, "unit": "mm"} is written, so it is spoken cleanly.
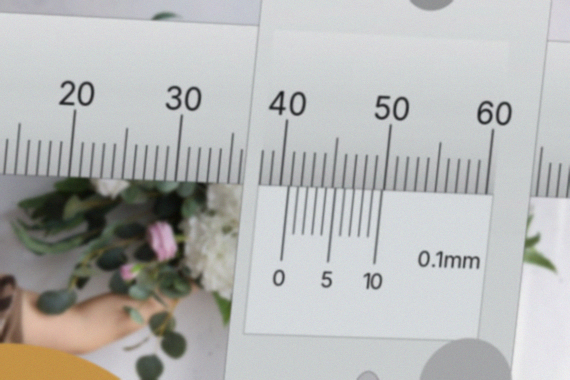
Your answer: {"value": 40.8, "unit": "mm"}
